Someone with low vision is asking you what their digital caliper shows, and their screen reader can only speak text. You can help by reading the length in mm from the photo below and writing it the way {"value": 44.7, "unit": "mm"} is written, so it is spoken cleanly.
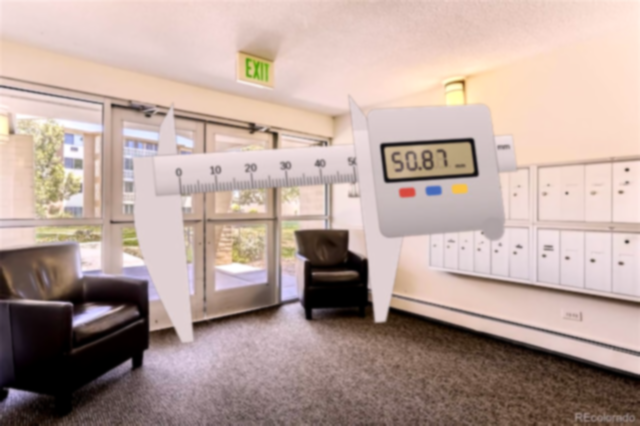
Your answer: {"value": 50.87, "unit": "mm"}
